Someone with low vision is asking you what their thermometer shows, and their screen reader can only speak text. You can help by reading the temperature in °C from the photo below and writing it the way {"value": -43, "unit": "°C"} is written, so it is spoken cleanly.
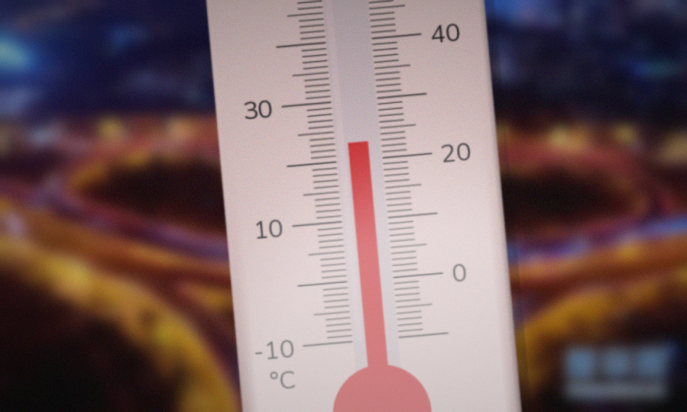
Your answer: {"value": 23, "unit": "°C"}
